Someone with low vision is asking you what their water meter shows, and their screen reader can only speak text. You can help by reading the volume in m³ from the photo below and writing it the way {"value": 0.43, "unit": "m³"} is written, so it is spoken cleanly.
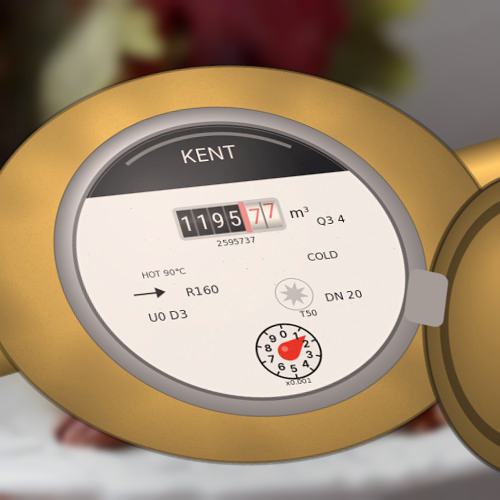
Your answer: {"value": 1195.771, "unit": "m³"}
